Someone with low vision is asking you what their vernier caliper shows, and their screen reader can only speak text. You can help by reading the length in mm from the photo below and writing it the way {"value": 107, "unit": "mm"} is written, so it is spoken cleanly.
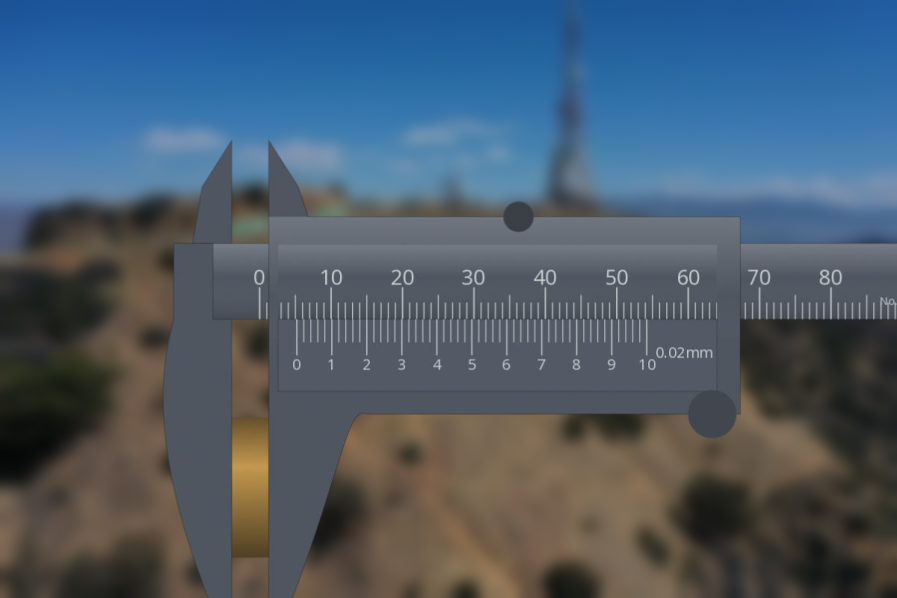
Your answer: {"value": 5.2, "unit": "mm"}
